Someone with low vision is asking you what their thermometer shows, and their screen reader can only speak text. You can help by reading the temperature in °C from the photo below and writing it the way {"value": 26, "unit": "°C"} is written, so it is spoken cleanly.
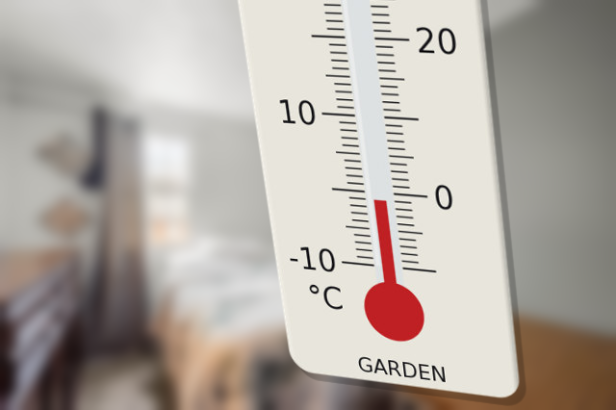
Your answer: {"value": -1, "unit": "°C"}
